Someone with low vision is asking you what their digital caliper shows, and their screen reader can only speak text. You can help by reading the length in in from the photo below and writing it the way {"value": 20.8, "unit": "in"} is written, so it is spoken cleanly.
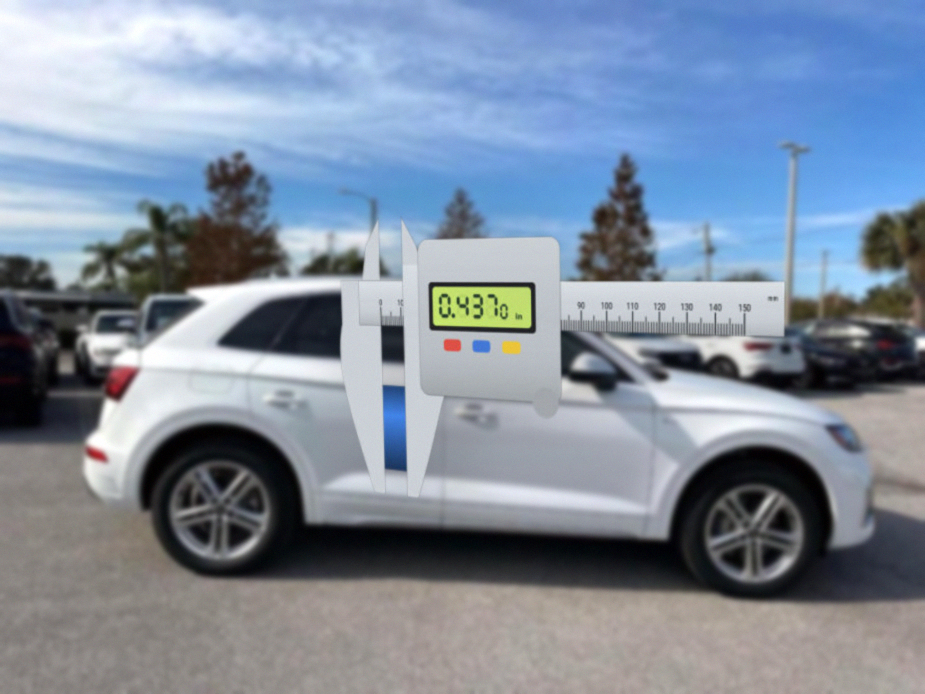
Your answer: {"value": 0.4370, "unit": "in"}
